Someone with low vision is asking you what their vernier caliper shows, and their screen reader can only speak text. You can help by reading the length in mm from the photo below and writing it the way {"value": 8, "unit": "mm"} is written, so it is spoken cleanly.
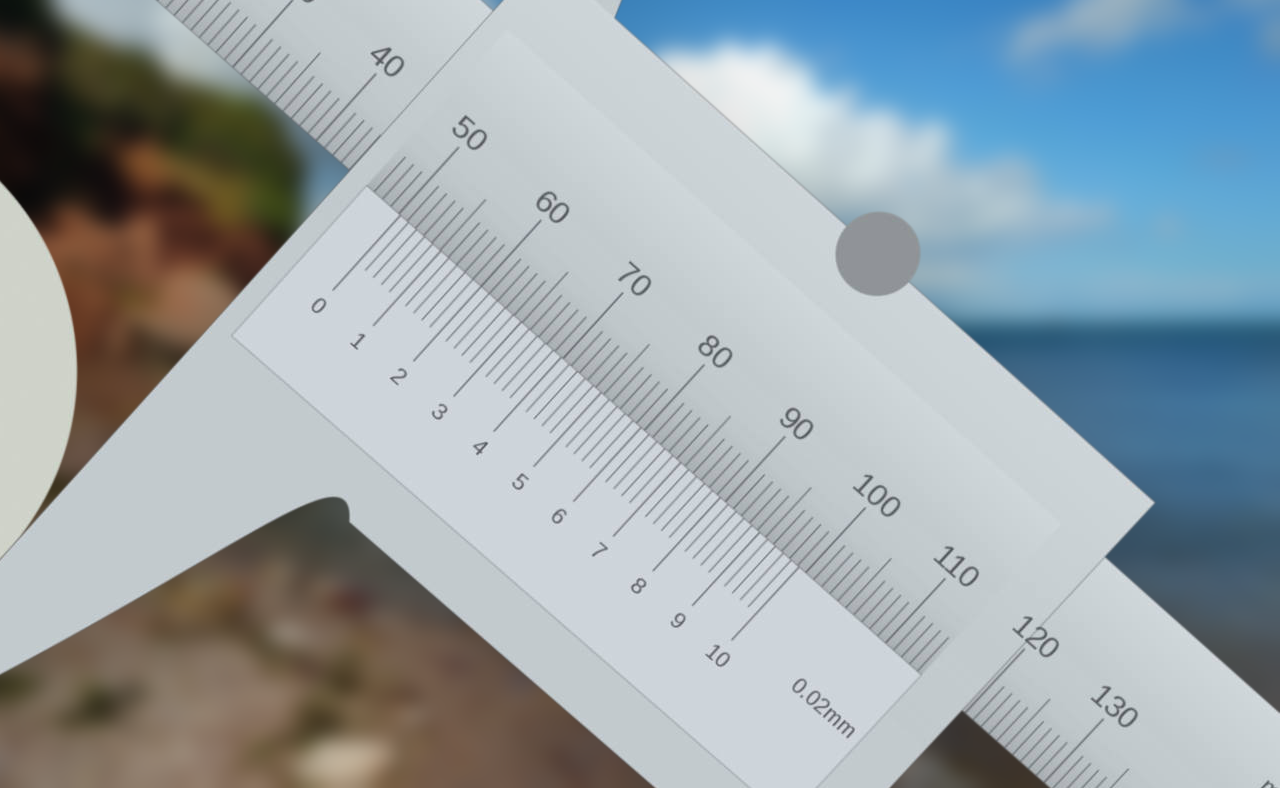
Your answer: {"value": 50.2, "unit": "mm"}
